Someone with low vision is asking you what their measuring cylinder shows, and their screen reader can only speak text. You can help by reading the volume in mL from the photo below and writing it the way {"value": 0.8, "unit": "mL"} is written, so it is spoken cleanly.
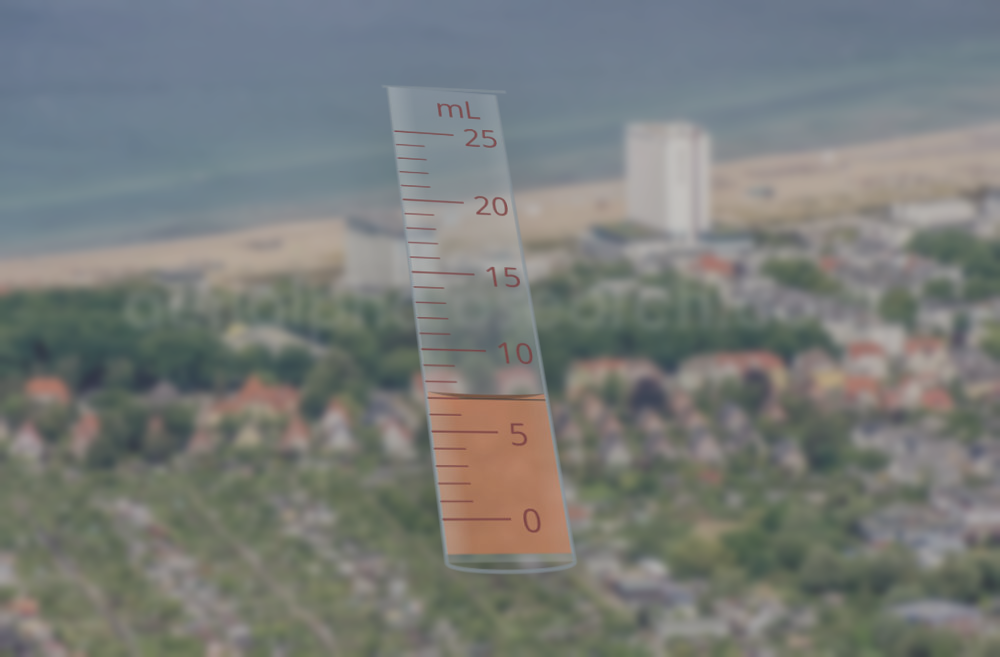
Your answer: {"value": 7, "unit": "mL"}
